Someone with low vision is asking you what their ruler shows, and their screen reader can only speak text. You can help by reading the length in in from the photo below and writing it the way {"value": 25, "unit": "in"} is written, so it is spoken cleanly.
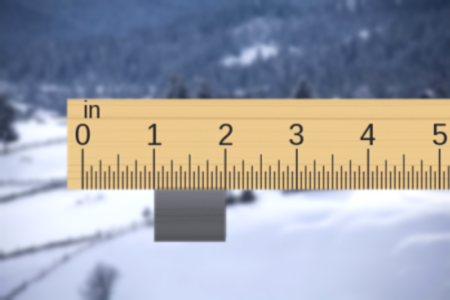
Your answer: {"value": 1, "unit": "in"}
